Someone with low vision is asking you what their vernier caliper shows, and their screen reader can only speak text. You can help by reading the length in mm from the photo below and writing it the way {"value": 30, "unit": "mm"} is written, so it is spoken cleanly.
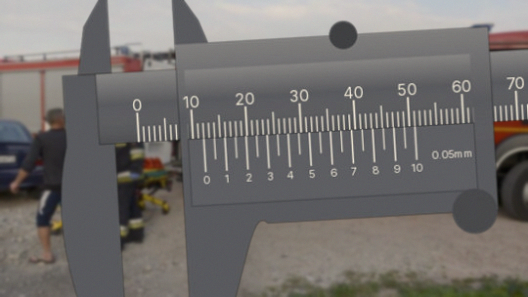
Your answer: {"value": 12.0, "unit": "mm"}
